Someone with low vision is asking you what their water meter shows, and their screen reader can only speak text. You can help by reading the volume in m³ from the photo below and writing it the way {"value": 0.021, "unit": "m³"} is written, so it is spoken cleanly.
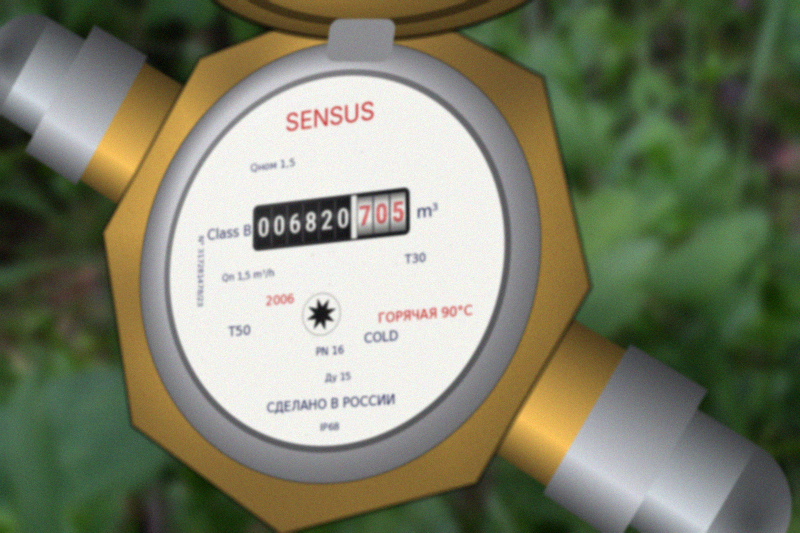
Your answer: {"value": 6820.705, "unit": "m³"}
